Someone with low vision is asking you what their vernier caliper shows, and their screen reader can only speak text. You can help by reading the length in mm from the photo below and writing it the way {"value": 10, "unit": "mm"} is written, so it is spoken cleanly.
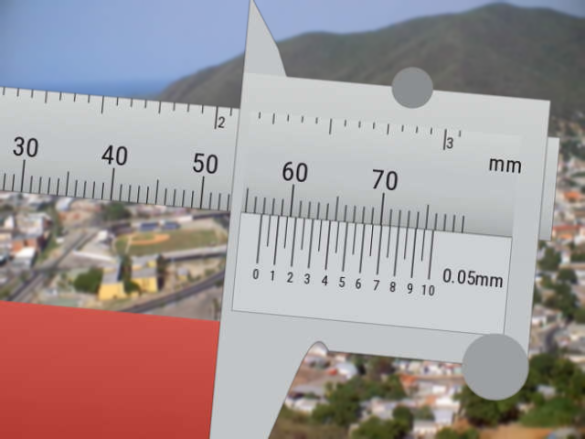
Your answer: {"value": 56.8, "unit": "mm"}
